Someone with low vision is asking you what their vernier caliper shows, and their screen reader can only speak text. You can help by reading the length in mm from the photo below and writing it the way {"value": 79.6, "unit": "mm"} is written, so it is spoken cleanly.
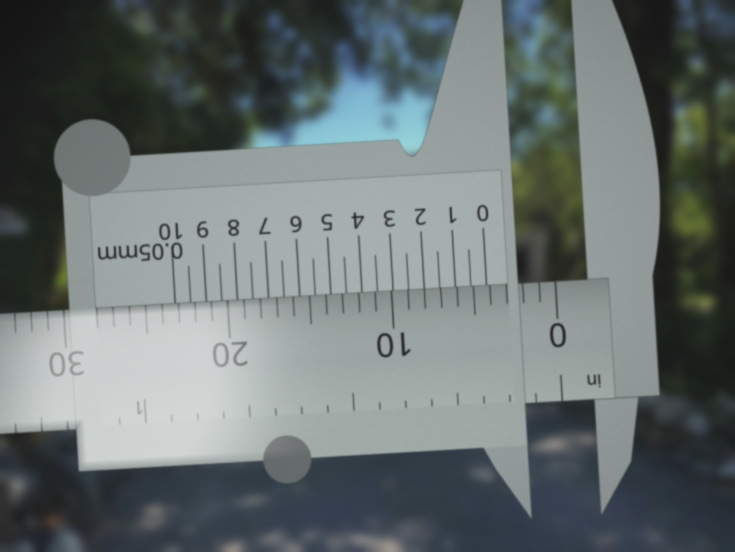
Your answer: {"value": 4.2, "unit": "mm"}
